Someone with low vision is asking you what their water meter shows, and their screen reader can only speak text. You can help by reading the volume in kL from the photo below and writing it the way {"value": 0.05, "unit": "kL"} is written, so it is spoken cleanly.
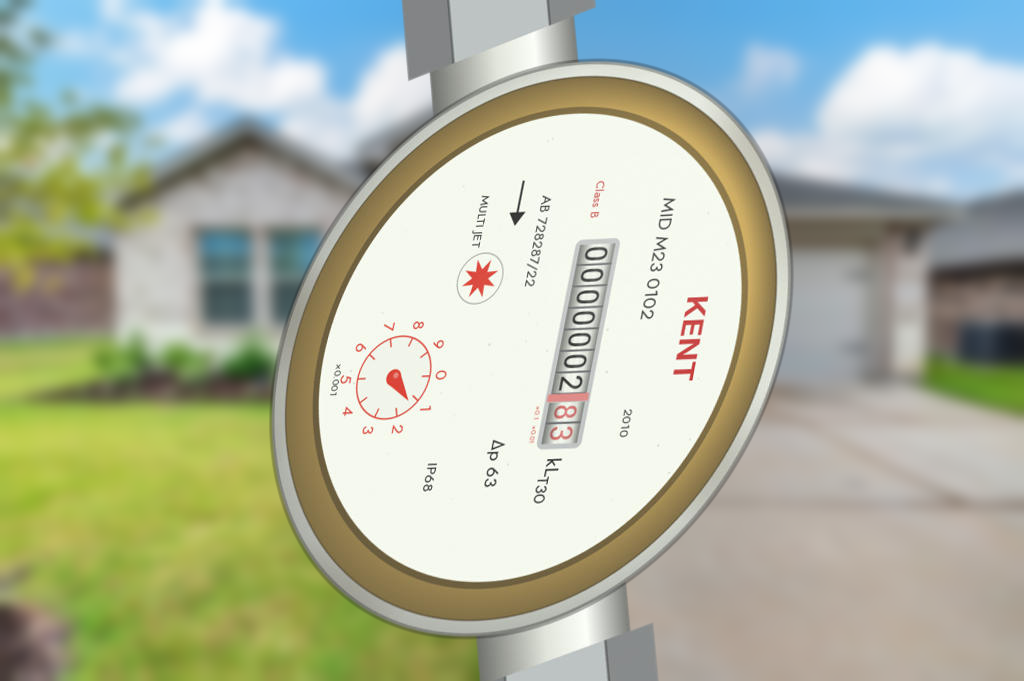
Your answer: {"value": 2.831, "unit": "kL"}
